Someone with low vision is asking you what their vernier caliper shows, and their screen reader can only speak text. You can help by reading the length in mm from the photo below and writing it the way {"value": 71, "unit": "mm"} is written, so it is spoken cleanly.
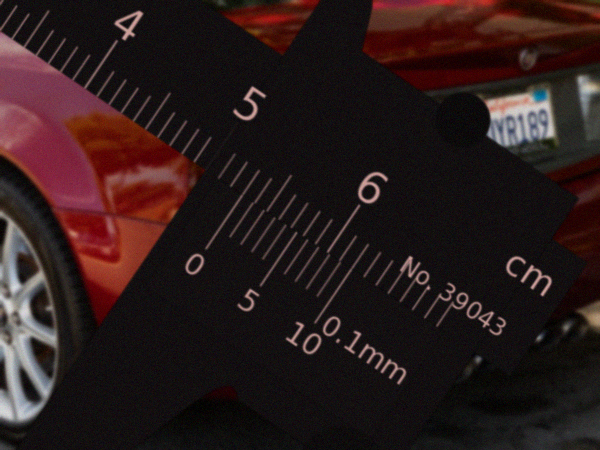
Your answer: {"value": 53.0, "unit": "mm"}
